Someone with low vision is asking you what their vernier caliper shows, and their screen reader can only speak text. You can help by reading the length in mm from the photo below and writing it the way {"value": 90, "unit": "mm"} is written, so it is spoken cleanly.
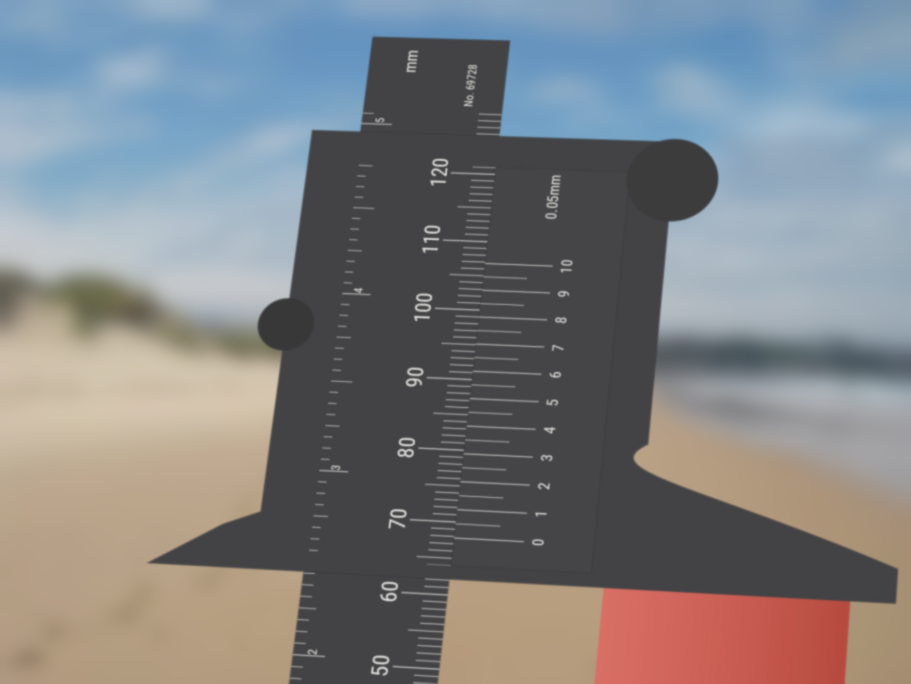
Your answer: {"value": 67.8, "unit": "mm"}
